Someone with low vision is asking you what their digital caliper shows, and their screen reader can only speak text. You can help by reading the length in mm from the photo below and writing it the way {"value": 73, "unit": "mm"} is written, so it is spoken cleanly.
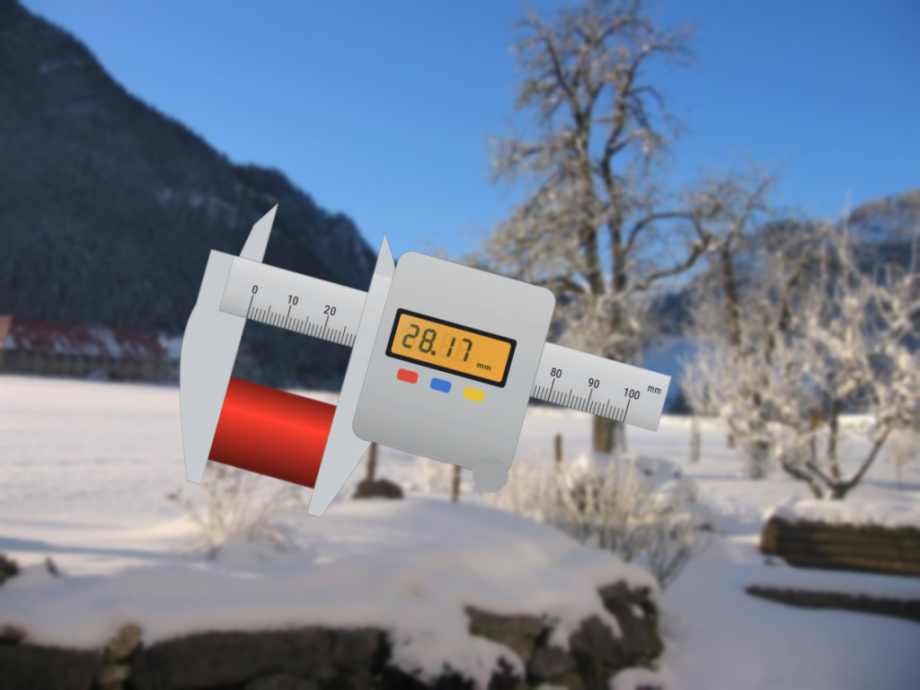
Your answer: {"value": 28.17, "unit": "mm"}
